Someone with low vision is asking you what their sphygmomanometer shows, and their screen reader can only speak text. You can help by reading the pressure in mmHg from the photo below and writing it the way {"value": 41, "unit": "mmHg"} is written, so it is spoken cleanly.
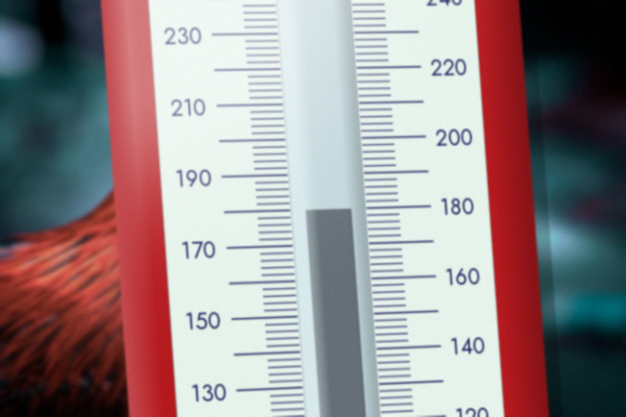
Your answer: {"value": 180, "unit": "mmHg"}
